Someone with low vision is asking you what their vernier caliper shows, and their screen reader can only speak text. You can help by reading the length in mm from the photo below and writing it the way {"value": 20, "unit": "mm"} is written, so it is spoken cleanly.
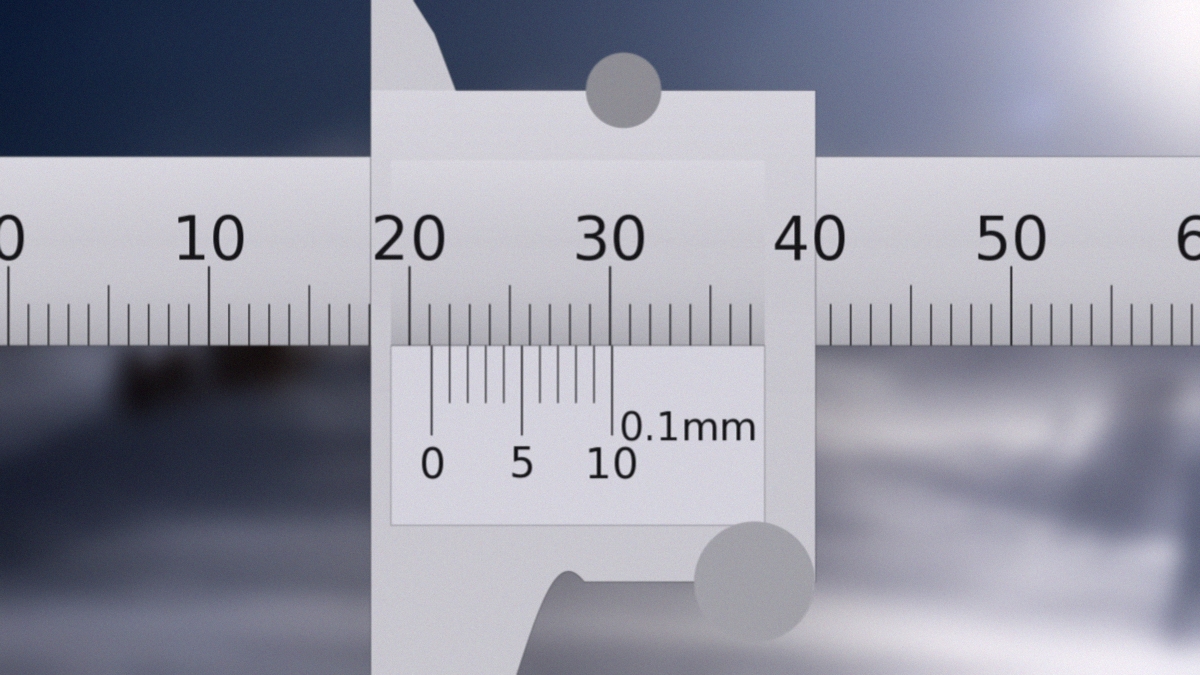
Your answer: {"value": 21.1, "unit": "mm"}
